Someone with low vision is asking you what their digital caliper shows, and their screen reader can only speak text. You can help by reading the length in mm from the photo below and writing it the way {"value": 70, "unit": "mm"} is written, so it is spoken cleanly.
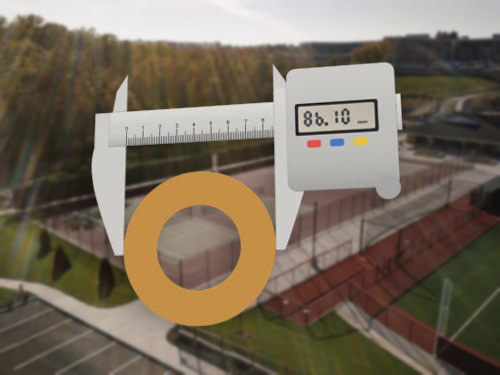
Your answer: {"value": 86.10, "unit": "mm"}
